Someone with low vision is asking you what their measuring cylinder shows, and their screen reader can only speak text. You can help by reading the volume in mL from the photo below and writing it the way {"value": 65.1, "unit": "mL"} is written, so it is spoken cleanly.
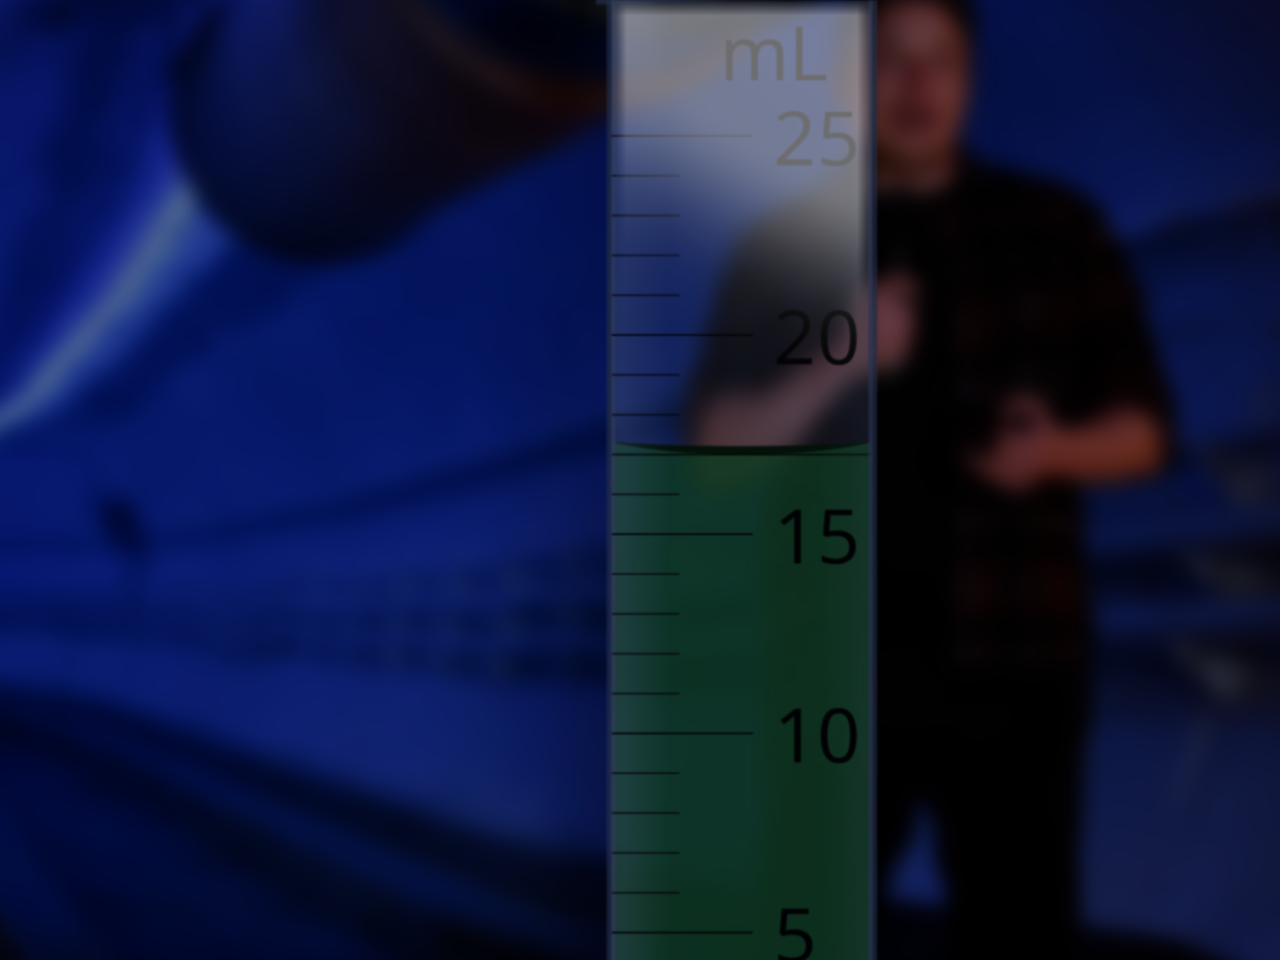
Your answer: {"value": 17, "unit": "mL"}
